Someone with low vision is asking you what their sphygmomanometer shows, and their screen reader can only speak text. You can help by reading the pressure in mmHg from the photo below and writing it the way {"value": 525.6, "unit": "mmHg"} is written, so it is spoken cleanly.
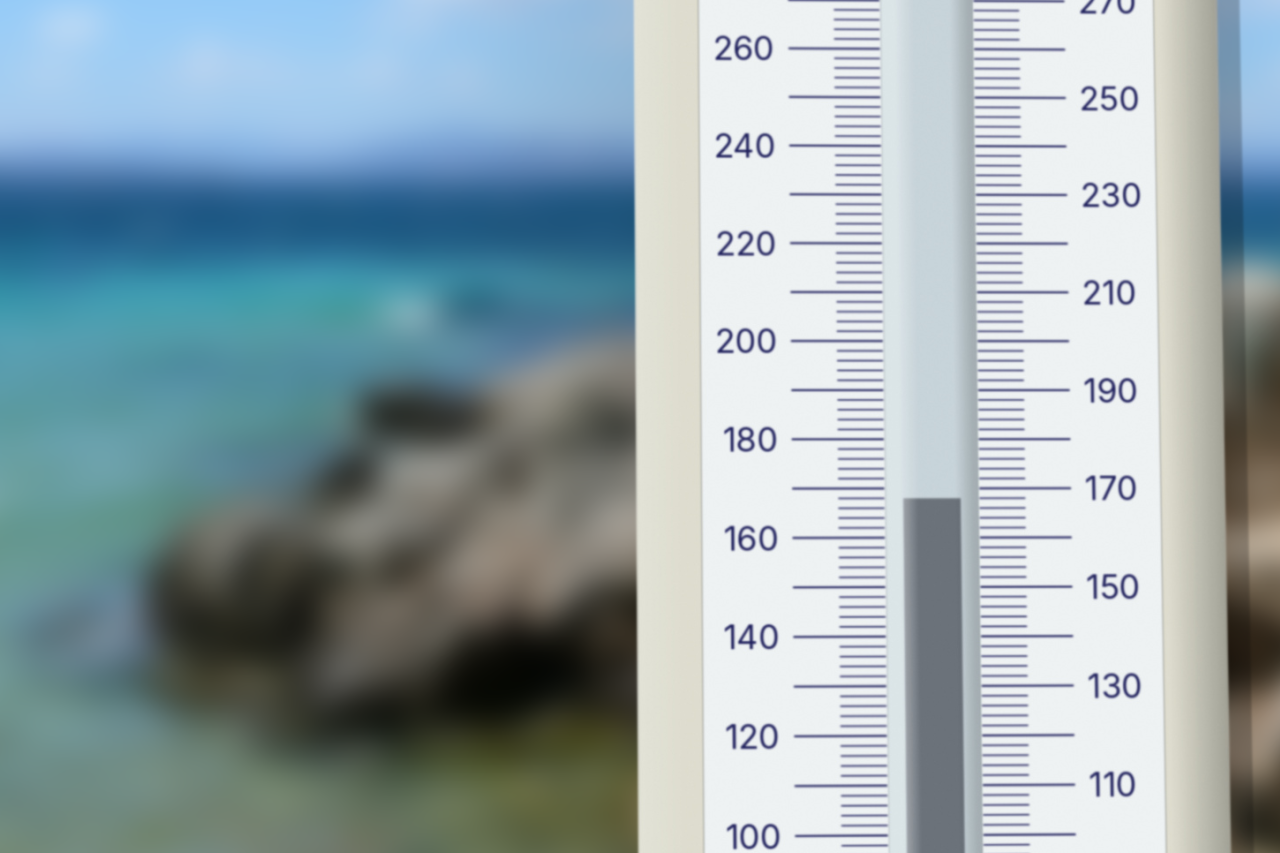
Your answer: {"value": 168, "unit": "mmHg"}
